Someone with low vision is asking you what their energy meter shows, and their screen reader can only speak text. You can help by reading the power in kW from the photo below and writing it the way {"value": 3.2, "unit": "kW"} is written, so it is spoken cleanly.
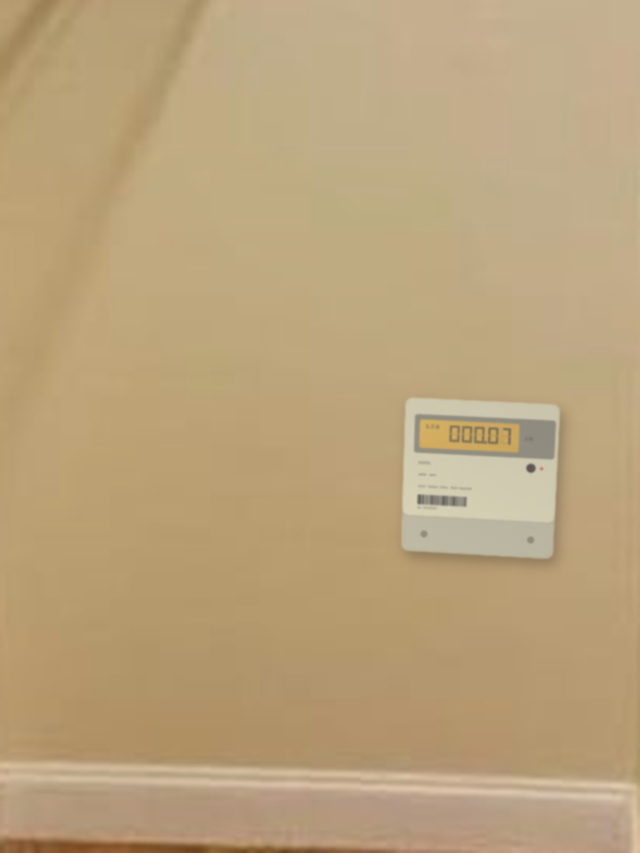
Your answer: {"value": 0.07, "unit": "kW"}
